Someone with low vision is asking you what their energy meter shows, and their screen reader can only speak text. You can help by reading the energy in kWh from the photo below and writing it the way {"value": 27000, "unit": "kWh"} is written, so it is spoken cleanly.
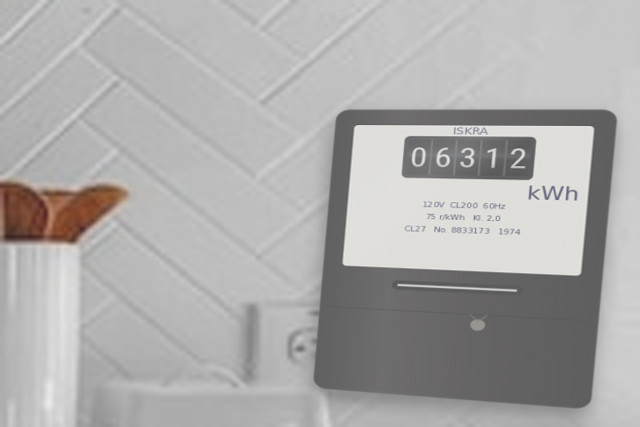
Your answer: {"value": 6312, "unit": "kWh"}
